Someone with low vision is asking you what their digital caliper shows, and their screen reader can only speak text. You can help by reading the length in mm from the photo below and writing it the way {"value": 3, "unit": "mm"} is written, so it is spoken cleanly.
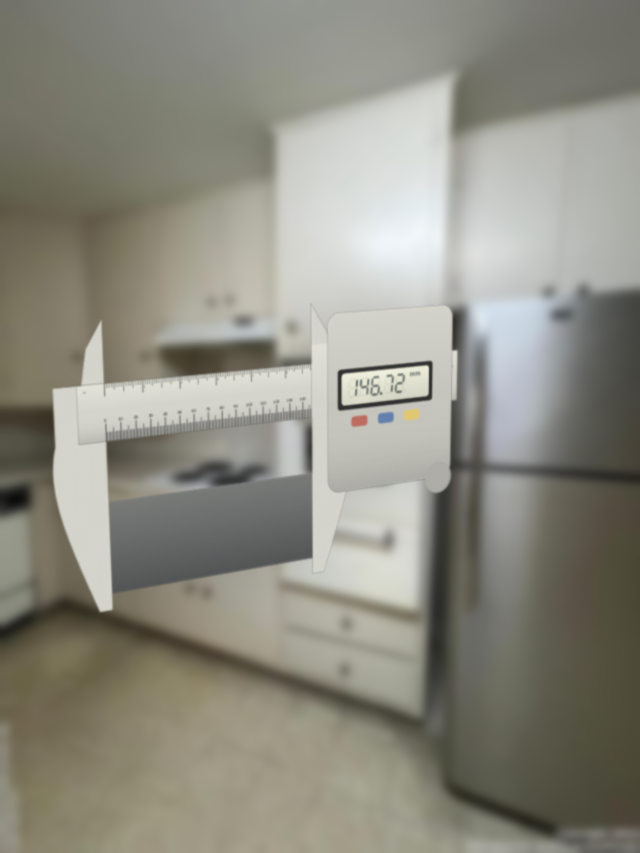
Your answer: {"value": 146.72, "unit": "mm"}
